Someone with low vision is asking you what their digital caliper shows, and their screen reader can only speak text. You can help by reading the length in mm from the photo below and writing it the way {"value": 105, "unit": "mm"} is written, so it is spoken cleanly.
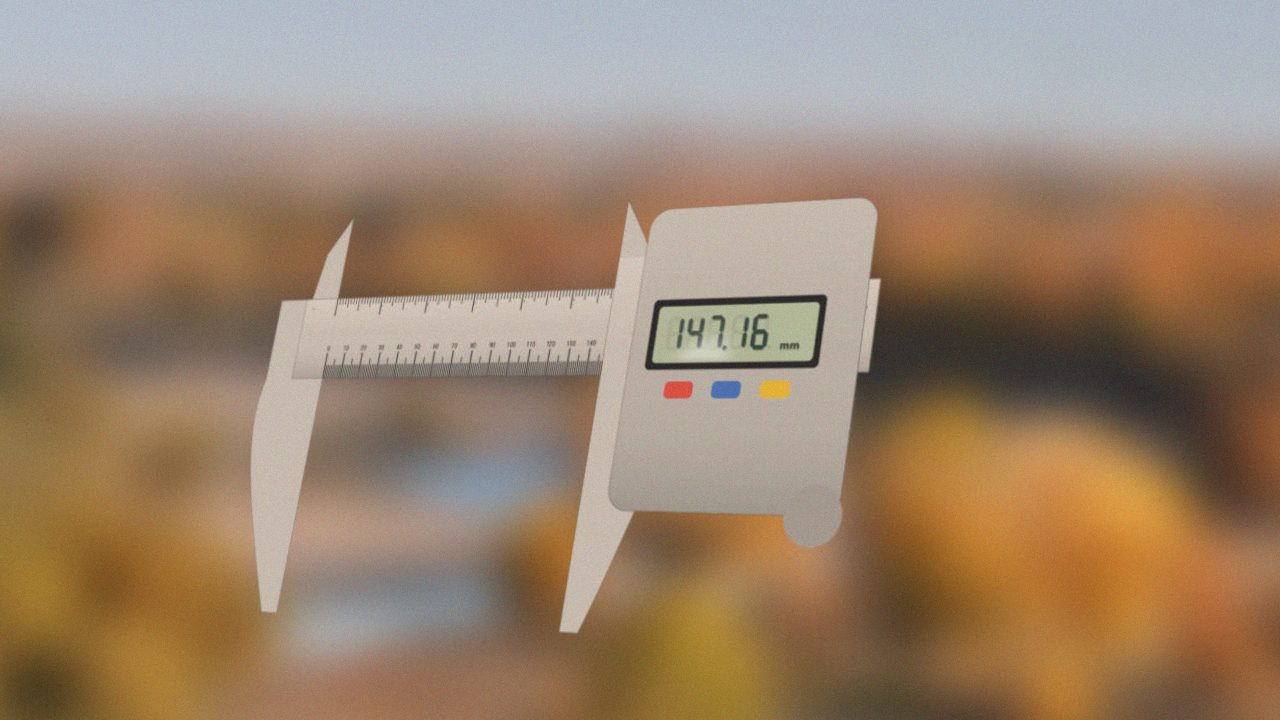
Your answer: {"value": 147.16, "unit": "mm"}
